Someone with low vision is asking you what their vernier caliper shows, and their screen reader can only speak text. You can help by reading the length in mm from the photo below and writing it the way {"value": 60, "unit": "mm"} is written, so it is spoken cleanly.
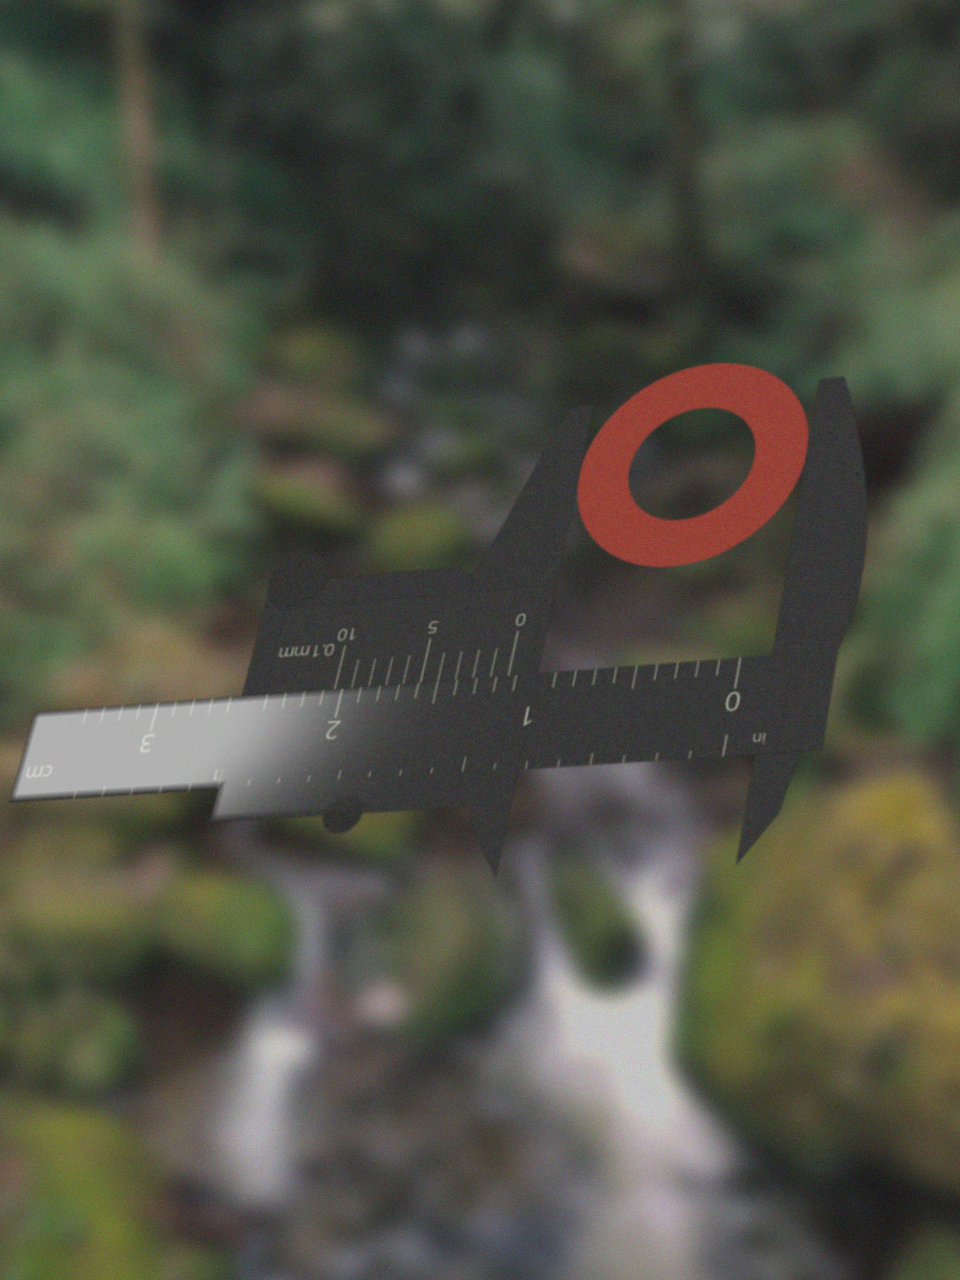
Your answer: {"value": 11.4, "unit": "mm"}
